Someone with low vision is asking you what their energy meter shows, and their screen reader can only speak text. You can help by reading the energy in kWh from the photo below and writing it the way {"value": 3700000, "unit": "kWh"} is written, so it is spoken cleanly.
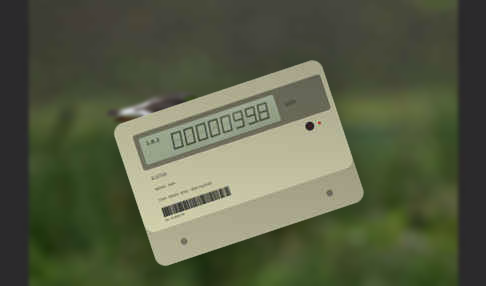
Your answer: {"value": 99.8, "unit": "kWh"}
